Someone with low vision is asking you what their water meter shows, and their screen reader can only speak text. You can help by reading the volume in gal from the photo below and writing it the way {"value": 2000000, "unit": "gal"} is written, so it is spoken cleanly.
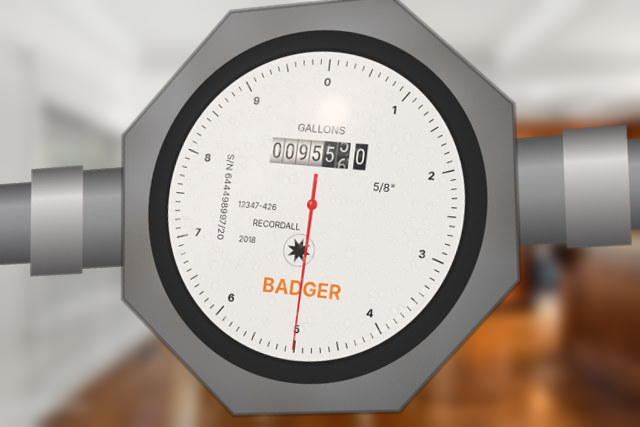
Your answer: {"value": 95555.0, "unit": "gal"}
